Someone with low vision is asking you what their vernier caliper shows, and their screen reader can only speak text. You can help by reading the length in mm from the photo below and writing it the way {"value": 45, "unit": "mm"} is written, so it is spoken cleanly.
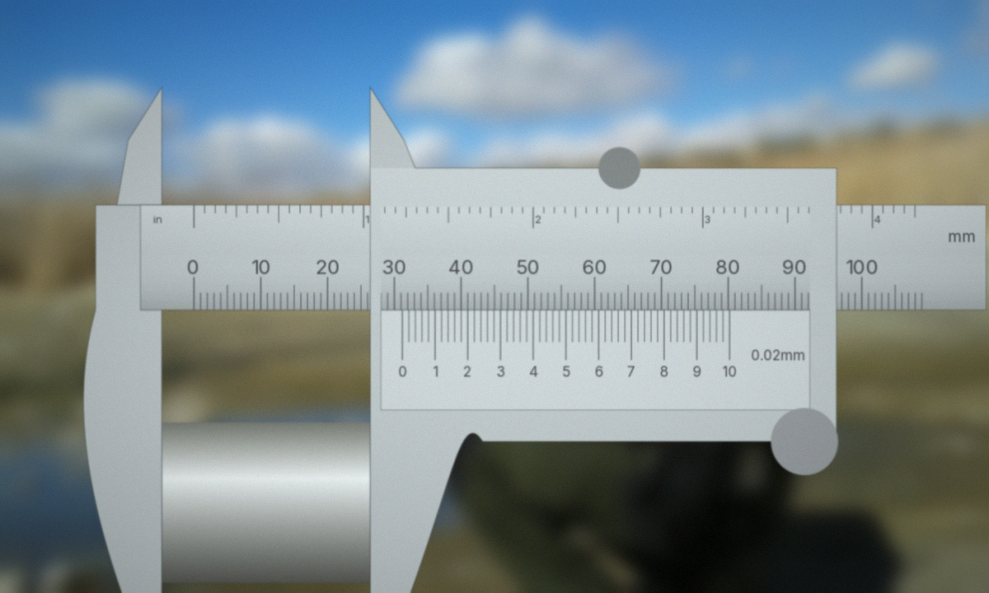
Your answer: {"value": 31.2, "unit": "mm"}
